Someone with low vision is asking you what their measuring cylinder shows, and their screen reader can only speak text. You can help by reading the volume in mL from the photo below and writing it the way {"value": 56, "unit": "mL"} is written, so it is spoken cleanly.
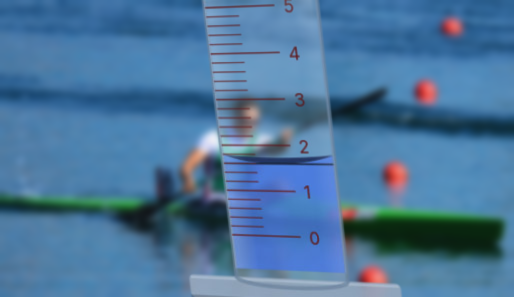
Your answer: {"value": 1.6, "unit": "mL"}
